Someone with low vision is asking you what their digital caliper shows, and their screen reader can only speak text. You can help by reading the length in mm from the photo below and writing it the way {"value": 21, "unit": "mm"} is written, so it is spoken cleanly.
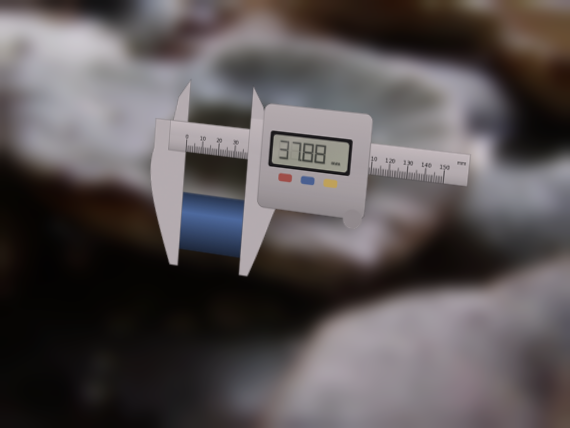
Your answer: {"value": 37.88, "unit": "mm"}
